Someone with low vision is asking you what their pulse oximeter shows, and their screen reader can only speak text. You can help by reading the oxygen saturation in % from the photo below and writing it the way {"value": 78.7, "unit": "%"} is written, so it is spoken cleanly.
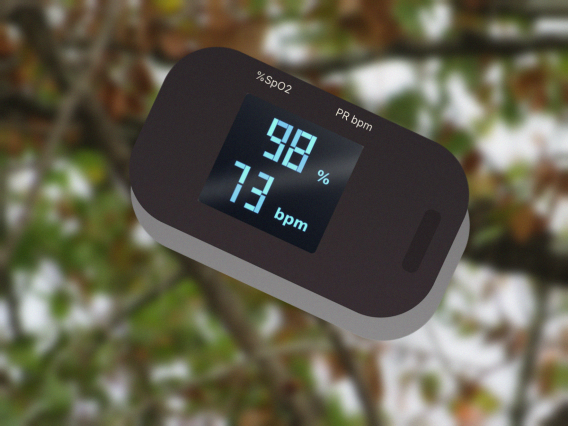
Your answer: {"value": 98, "unit": "%"}
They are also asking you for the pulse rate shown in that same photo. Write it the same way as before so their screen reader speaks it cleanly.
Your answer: {"value": 73, "unit": "bpm"}
